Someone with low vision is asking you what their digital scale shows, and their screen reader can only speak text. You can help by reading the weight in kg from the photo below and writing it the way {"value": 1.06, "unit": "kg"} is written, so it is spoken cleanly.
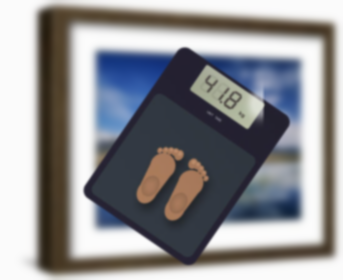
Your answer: {"value": 41.8, "unit": "kg"}
